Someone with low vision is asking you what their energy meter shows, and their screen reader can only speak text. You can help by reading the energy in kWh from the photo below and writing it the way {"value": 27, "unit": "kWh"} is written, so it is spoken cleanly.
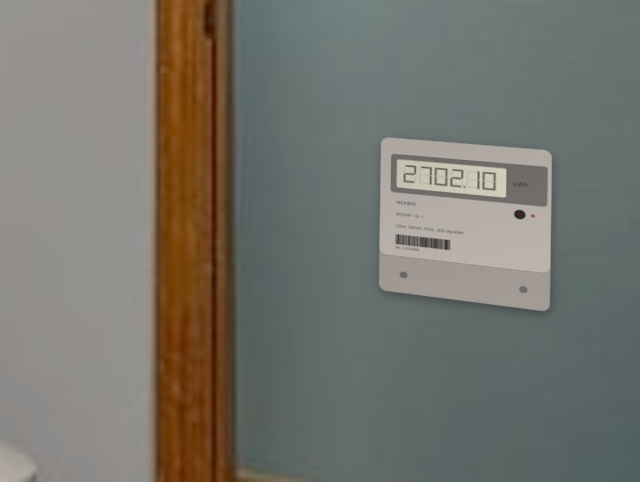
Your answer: {"value": 2702.10, "unit": "kWh"}
